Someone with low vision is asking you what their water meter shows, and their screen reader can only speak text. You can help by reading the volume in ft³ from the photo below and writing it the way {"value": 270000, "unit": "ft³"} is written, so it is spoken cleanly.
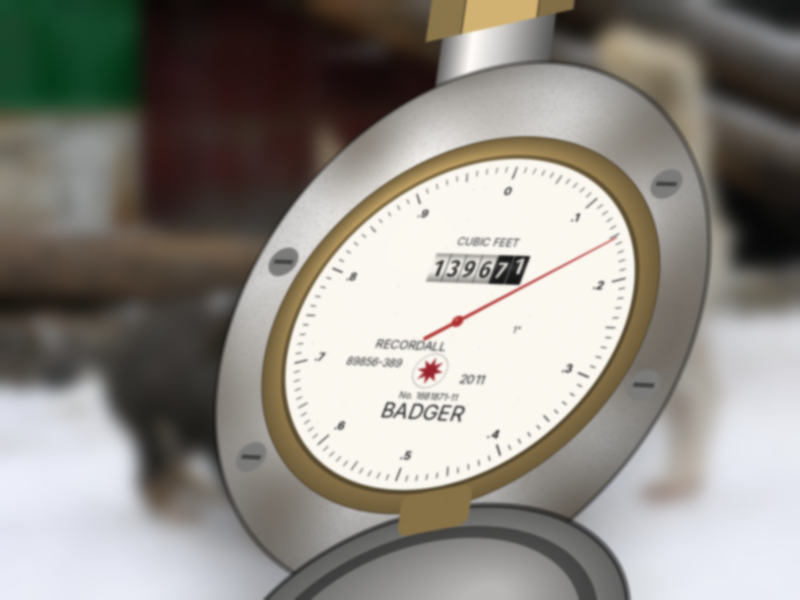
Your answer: {"value": 139671.15, "unit": "ft³"}
